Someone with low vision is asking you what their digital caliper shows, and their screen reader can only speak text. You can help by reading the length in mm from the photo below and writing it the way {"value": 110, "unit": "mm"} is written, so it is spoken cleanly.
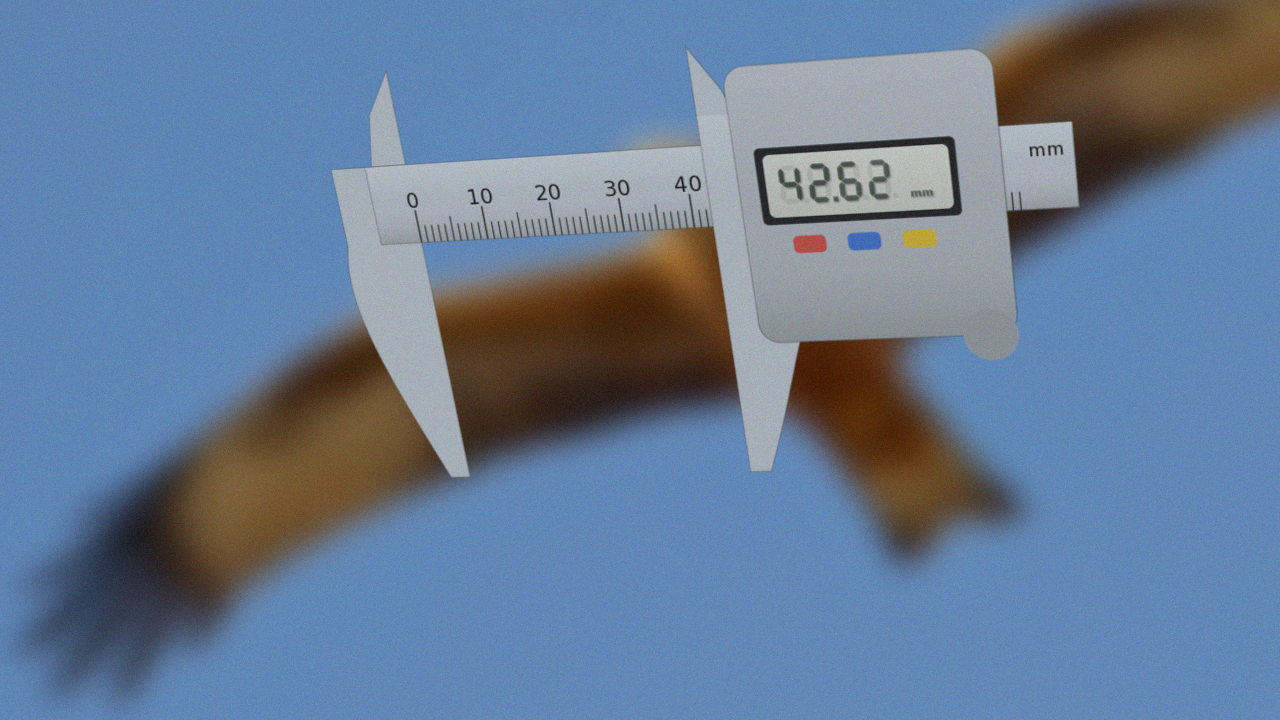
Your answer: {"value": 42.62, "unit": "mm"}
